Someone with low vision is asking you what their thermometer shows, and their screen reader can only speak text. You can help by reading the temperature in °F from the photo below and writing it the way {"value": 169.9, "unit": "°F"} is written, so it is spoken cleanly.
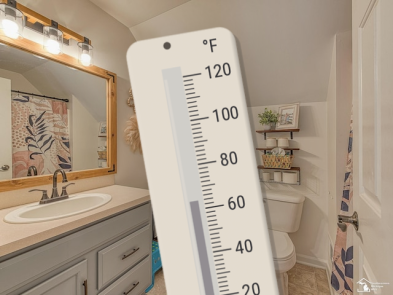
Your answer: {"value": 64, "unit": "°F"}
